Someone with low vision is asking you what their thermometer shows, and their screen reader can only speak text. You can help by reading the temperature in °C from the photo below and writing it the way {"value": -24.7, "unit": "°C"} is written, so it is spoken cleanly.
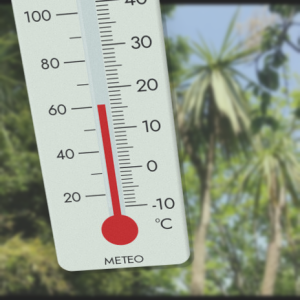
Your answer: {"value": 16, "unit": "°C"}
